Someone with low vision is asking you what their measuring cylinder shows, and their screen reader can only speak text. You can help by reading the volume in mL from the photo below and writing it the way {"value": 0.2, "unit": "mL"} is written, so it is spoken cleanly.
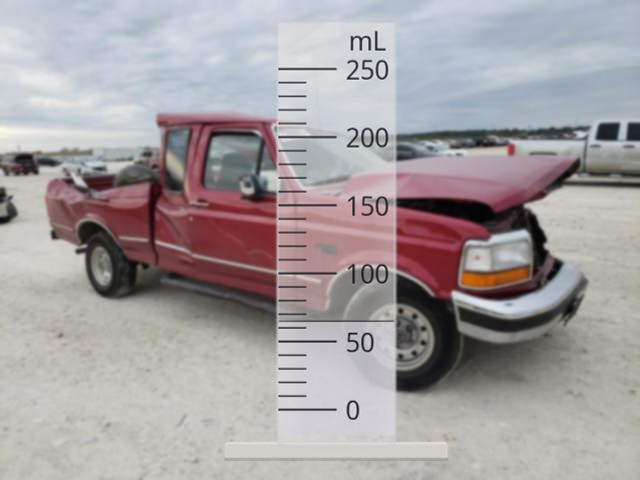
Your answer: {"value": 65, "unit": "mL"}
